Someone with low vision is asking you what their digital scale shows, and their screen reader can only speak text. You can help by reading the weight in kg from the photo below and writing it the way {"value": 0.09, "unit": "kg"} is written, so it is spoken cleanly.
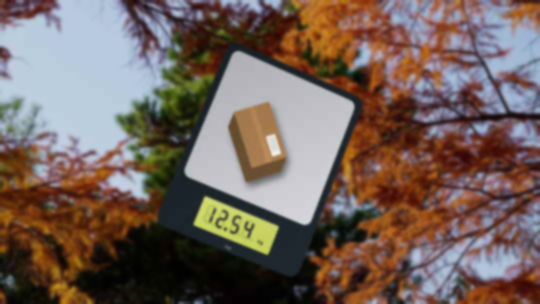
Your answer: {"value": 12.54, "unit": "kg"}
